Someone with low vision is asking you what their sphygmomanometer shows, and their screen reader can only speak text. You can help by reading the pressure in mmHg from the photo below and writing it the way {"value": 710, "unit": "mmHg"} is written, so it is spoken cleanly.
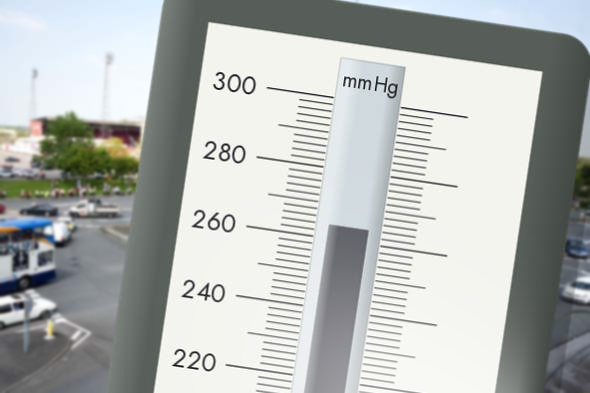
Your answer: {"value": 264, "unit": "mmHg"}
